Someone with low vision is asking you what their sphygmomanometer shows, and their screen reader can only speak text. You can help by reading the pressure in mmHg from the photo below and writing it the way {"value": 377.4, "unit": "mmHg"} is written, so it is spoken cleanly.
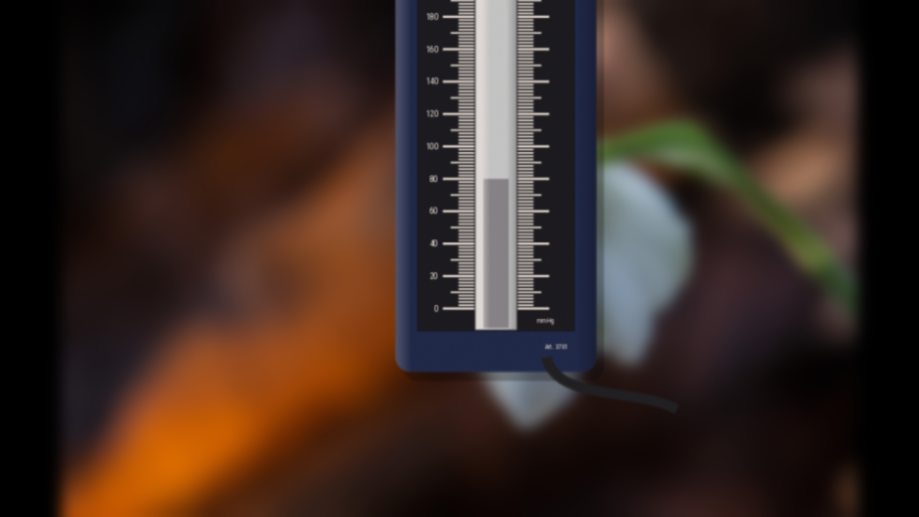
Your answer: {"value": 80, "unit": "mmHg"}
